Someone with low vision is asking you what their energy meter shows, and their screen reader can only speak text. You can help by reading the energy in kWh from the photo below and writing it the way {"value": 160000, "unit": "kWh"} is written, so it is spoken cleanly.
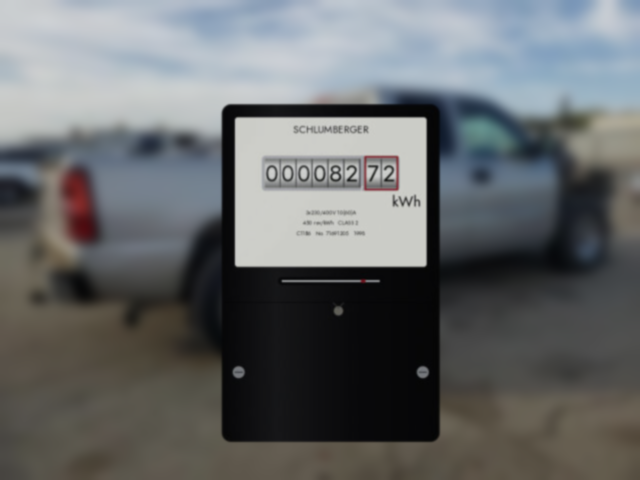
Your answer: {"value": 82.72, "unit": "kWh"}
